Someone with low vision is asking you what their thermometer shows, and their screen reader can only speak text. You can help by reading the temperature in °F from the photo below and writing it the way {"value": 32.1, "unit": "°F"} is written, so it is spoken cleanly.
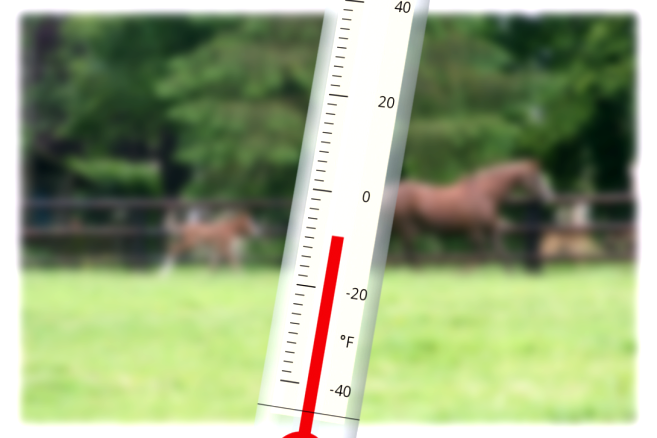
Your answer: {"value": -9, "unit": "°F"}
